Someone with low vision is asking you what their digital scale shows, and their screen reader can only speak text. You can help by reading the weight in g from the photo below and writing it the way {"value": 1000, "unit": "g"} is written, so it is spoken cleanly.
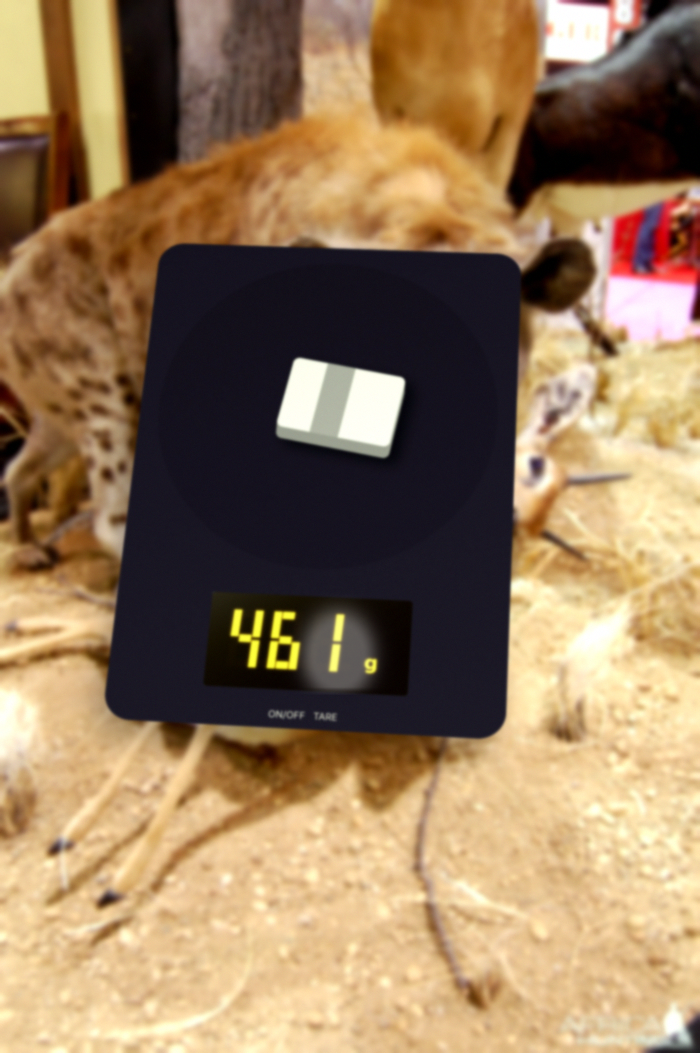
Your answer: {"value": 461, "unit": "g"}
